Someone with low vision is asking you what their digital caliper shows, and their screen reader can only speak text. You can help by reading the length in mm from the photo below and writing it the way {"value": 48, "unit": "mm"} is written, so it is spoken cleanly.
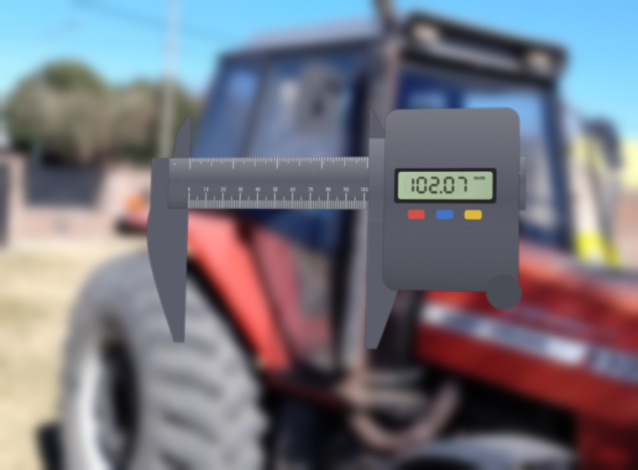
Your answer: {"value": 102.07, "unit": "mm"}
